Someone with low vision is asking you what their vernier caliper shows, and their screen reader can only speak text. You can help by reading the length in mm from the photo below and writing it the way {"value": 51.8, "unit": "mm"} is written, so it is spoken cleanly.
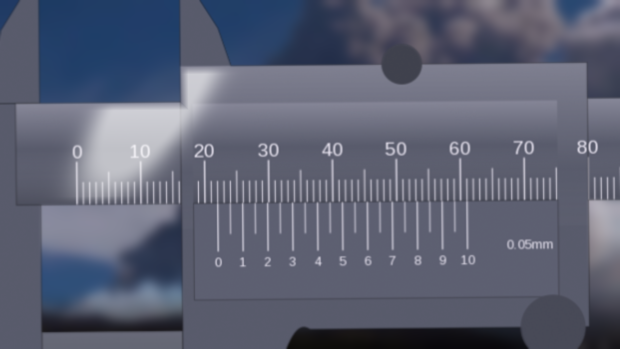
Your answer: {"value": 22.0, "unit": "mm"}
